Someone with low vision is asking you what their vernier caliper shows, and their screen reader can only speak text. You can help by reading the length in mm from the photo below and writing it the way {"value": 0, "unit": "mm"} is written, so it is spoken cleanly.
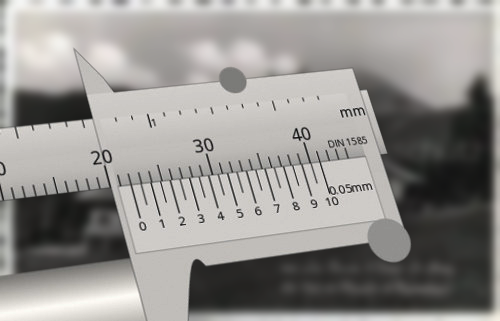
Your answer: {"value": 22.0, "unit": "mm"}
